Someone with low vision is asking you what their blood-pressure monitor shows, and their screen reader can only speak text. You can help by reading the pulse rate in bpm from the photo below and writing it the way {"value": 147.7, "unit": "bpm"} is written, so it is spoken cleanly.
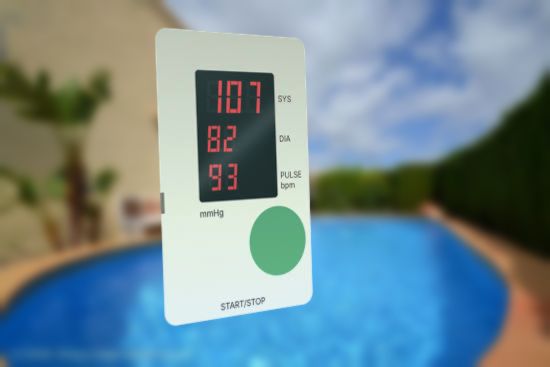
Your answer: {"value": 93, "unit": "bpm"}
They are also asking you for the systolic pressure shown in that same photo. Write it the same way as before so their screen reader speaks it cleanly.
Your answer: {"value": 107, "unit": "mmHg"}
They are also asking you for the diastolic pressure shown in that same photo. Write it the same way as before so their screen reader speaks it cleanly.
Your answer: {"value": 82, "unit": "mmHg"}
